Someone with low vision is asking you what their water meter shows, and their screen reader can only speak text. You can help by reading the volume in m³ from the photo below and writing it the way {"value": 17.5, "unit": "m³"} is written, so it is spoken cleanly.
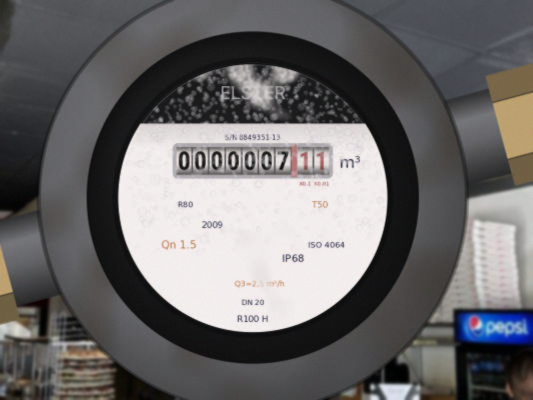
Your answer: {"value": 7.11, "unit": "m³"}
